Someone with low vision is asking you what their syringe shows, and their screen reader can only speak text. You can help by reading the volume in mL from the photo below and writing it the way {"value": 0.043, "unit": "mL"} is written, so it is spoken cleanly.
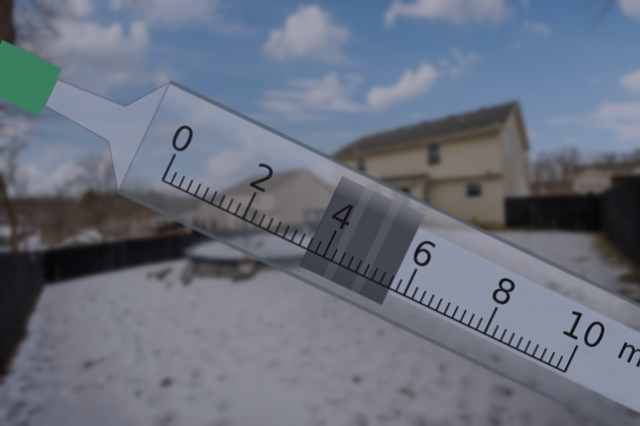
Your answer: {"value": 3.6, "unit": "mL"}
